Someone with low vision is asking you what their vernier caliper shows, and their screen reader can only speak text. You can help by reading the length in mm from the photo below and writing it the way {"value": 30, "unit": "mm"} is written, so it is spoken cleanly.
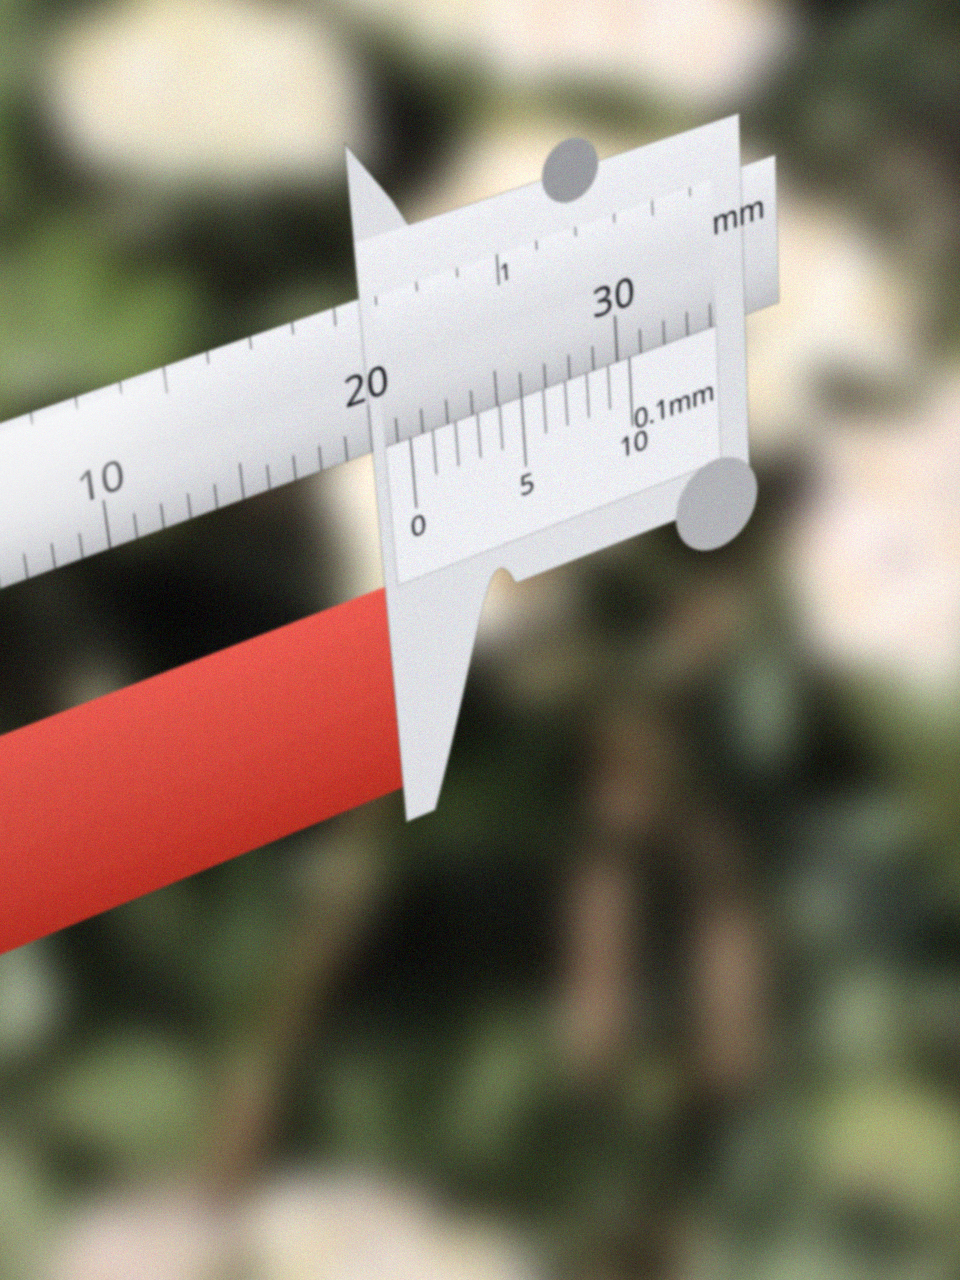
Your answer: {"value": 21.5, "unit": "mm"}
